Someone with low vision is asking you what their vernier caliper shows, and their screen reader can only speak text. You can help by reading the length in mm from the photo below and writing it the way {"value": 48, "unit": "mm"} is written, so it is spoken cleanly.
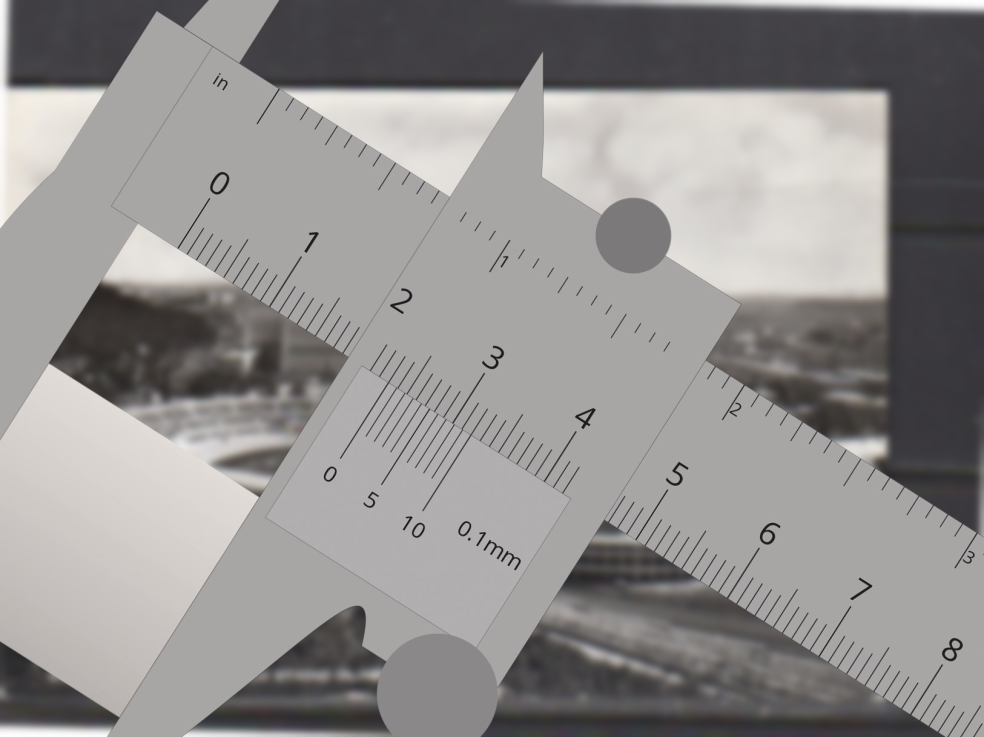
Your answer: {"value": 23.0, "unit": "mm"}
